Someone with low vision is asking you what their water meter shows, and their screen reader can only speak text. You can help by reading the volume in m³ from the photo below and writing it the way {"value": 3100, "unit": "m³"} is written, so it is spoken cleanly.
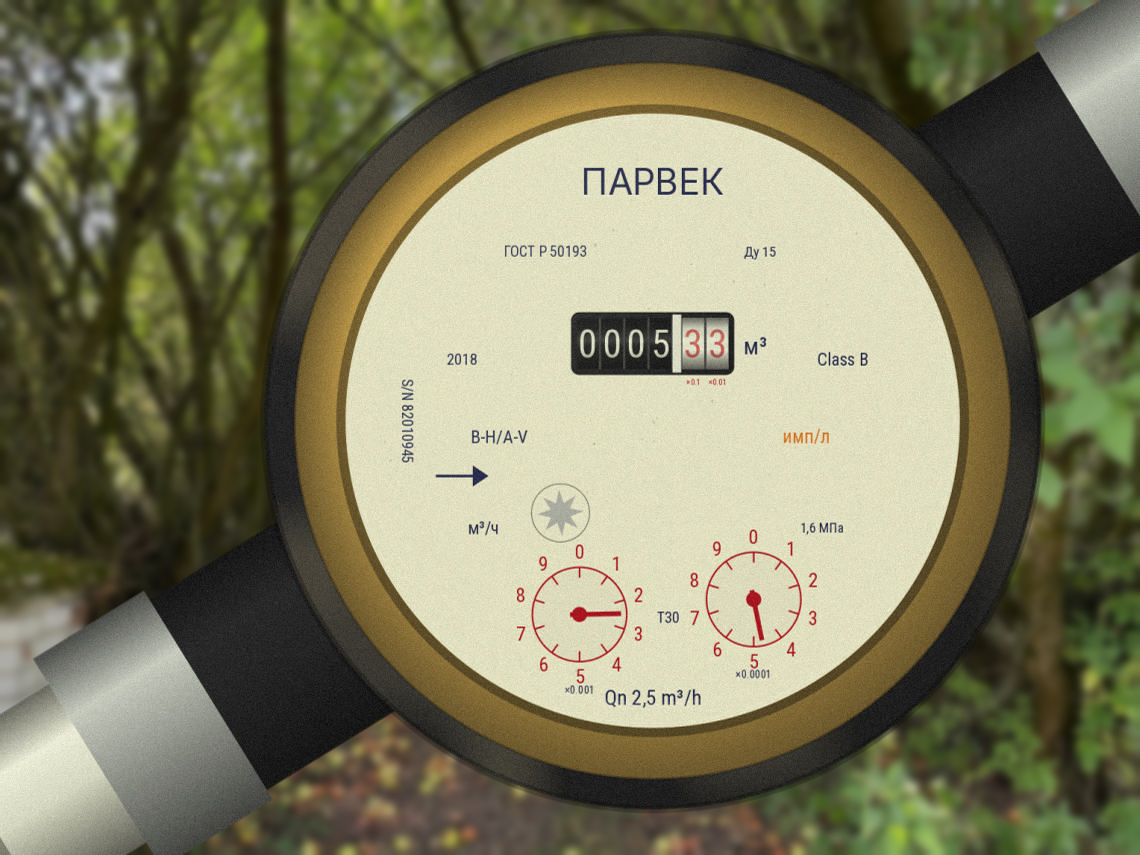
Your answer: {"value": 5.3324, "unit": "m³"}
